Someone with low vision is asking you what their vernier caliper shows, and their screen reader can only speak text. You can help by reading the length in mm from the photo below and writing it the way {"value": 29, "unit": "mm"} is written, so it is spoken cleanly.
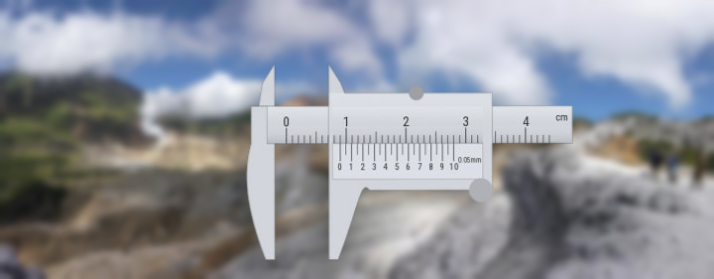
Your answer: {"value": 9.0, "unit": "mm"}
